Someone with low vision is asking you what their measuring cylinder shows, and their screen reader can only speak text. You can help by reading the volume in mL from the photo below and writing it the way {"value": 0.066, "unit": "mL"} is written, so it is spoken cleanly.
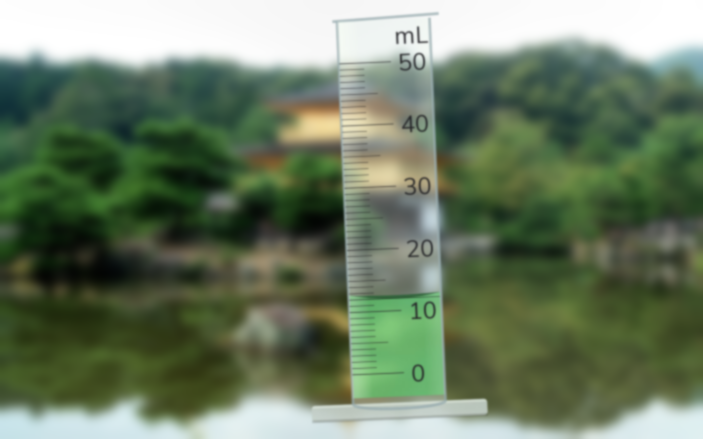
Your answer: {"value": 12, "unit": "mL"}
